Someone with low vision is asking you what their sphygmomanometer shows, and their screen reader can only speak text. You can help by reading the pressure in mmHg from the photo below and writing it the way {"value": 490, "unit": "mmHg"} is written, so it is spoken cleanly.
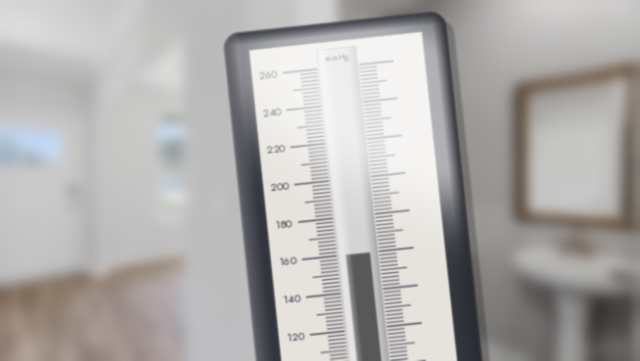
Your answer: {"value": 160, "unit": "mmHg"}
